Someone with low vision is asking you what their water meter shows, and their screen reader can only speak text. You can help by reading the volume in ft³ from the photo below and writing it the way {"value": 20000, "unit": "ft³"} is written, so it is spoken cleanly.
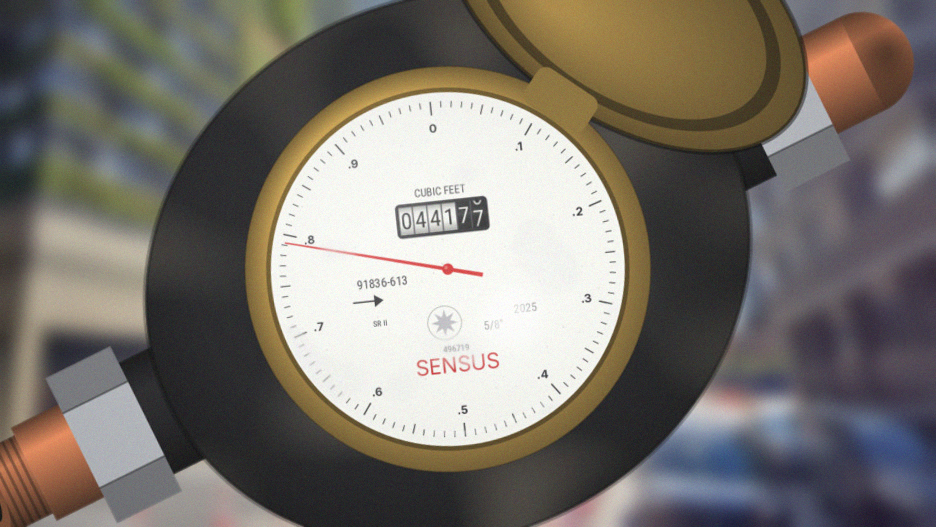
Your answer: {"value": 44176.79, "unit": "ft³"}
